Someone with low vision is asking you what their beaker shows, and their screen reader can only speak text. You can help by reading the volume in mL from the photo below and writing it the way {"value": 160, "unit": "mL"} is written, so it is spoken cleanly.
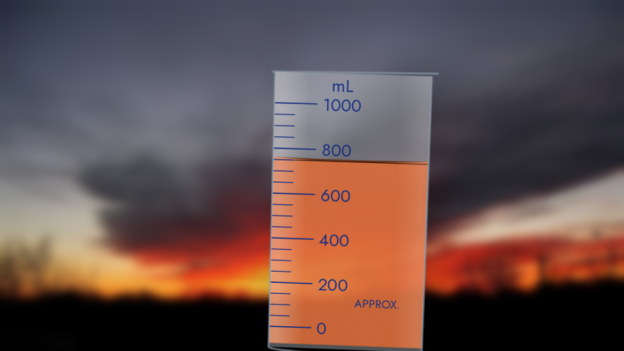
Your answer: {"value": 750, "unit": "mL"}
